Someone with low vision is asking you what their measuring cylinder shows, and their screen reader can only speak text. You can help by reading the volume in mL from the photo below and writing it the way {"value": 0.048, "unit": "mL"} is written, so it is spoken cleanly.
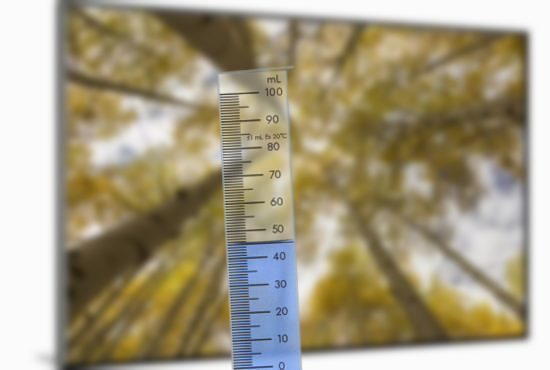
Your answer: {"value": 45, "unit": "mL"}
